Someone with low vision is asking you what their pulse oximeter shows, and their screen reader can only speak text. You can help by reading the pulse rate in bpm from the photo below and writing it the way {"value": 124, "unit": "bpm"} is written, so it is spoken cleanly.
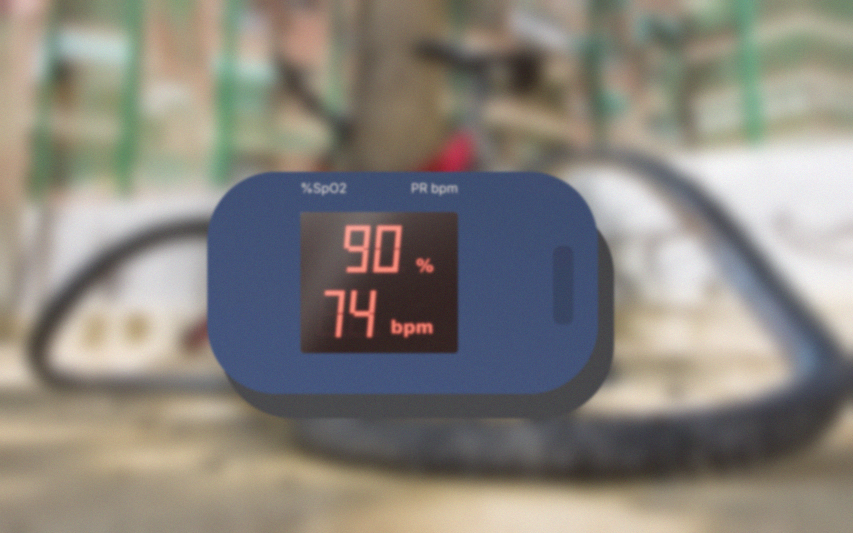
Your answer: {"value": 74, "unit": "bpm"}
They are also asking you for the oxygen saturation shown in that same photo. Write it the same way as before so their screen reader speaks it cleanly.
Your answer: {"value": 90, "unit": "%"}
